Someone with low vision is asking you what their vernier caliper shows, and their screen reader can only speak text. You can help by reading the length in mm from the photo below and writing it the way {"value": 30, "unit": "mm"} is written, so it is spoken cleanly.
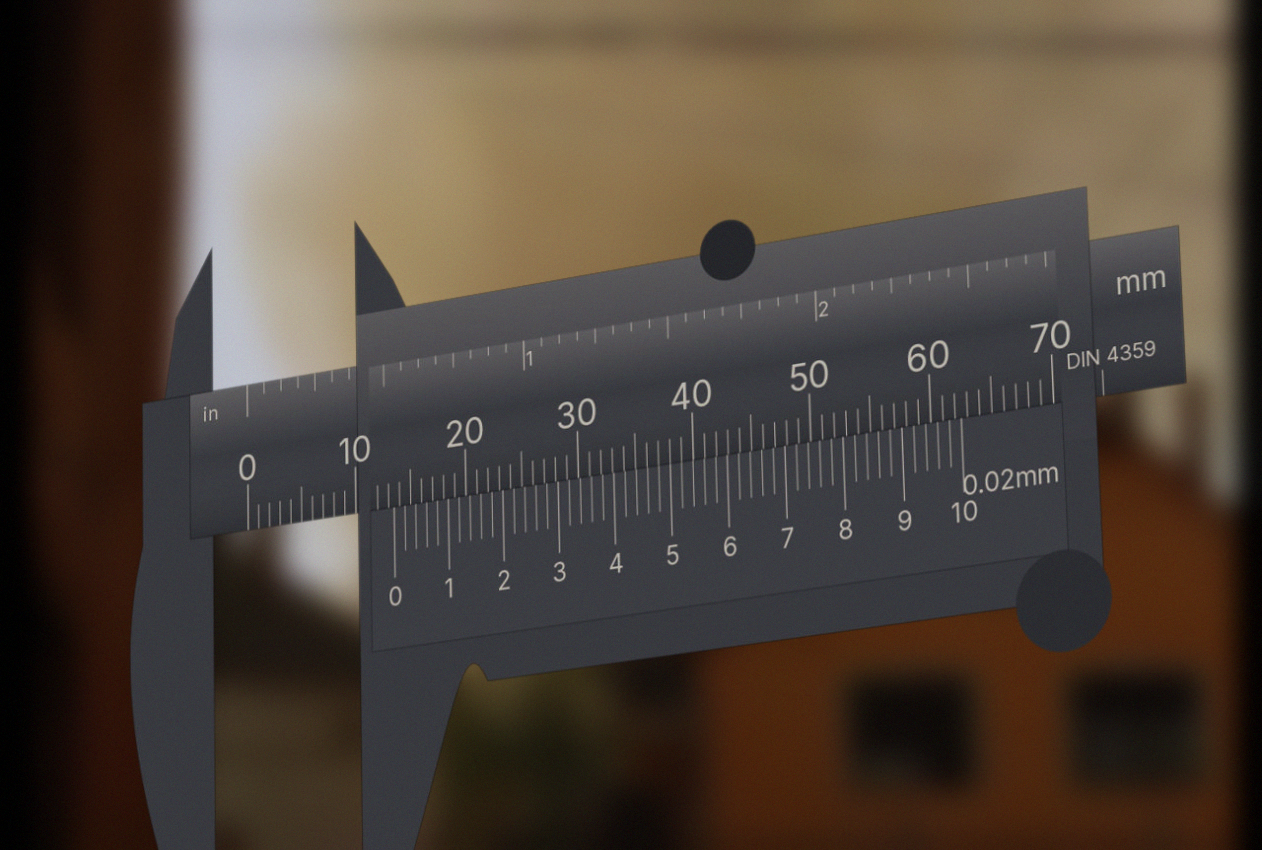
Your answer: {"value": 13.5, "unit": "mm"}
